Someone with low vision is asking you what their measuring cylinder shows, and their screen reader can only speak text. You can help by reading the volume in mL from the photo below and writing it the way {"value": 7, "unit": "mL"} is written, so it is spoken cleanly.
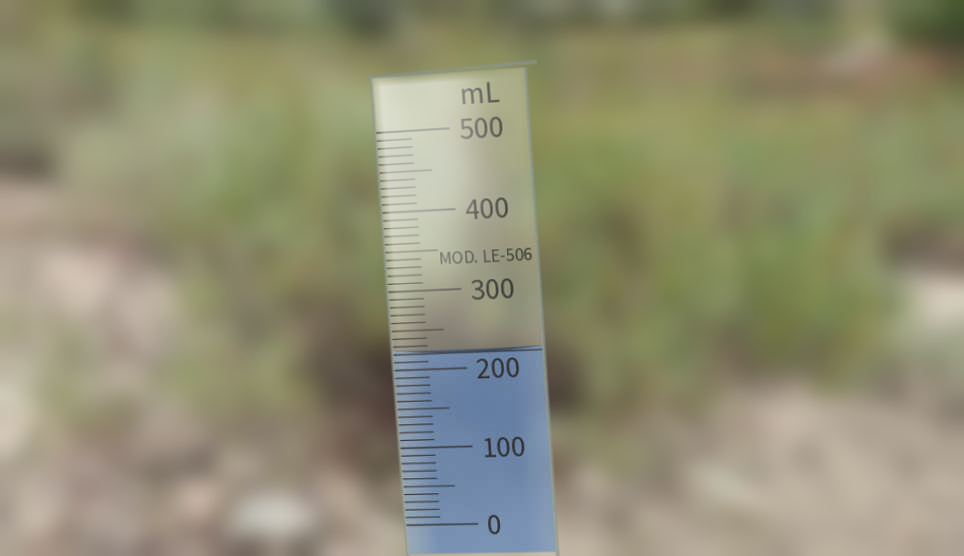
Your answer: {"value": 220, "unit": "mL"}
